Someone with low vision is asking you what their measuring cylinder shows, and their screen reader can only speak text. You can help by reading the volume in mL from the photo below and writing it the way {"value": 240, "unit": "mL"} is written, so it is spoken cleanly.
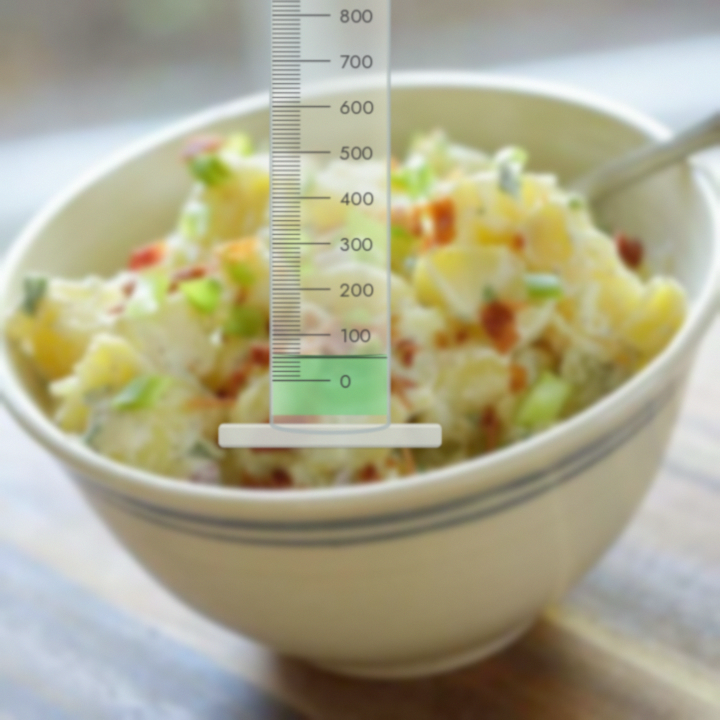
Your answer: {"value": 50, "unit": "mL"}
